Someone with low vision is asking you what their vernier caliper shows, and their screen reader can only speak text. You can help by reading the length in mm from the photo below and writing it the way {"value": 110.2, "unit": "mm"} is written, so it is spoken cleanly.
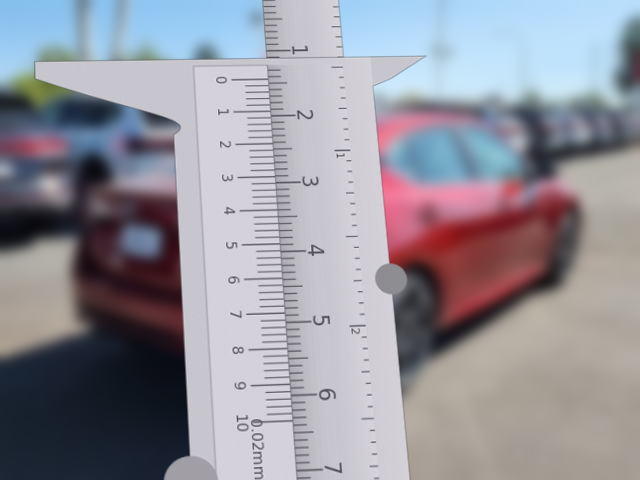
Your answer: {"value": 14.4, "unit": "mm"}
